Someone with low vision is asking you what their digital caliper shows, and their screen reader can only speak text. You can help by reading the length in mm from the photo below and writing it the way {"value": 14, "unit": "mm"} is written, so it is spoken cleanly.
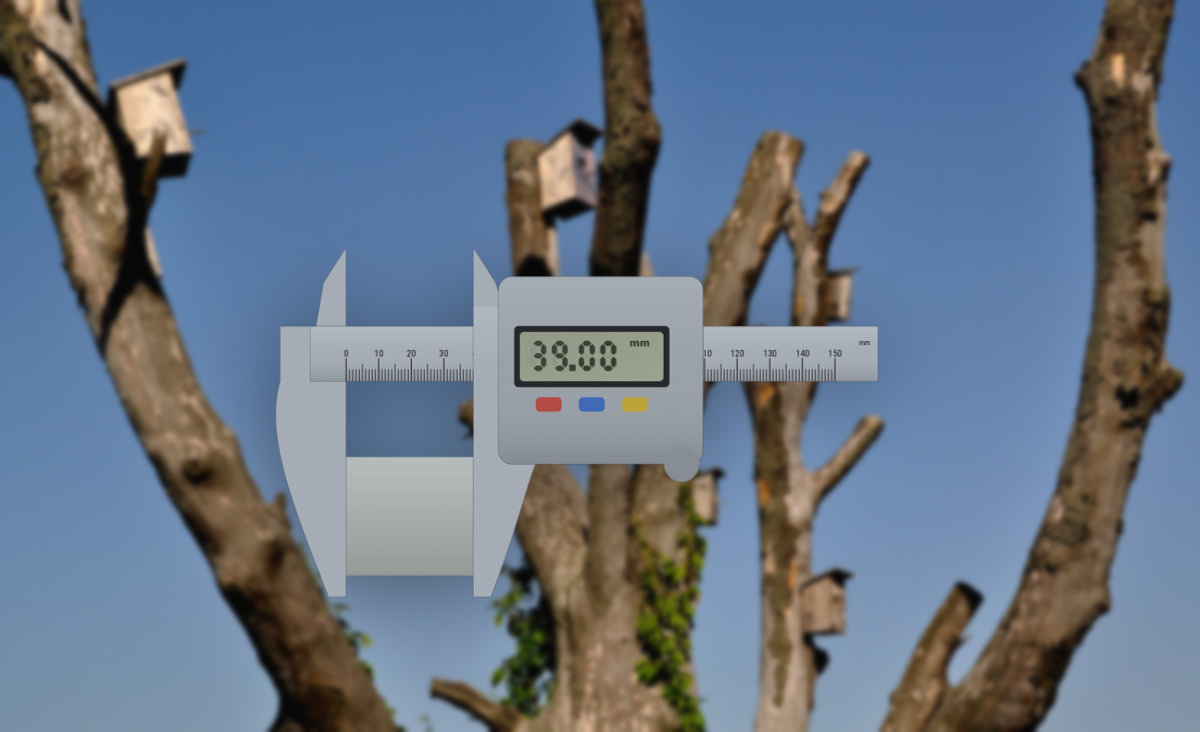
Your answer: {"value": 39.00, "unit": "mm"}
